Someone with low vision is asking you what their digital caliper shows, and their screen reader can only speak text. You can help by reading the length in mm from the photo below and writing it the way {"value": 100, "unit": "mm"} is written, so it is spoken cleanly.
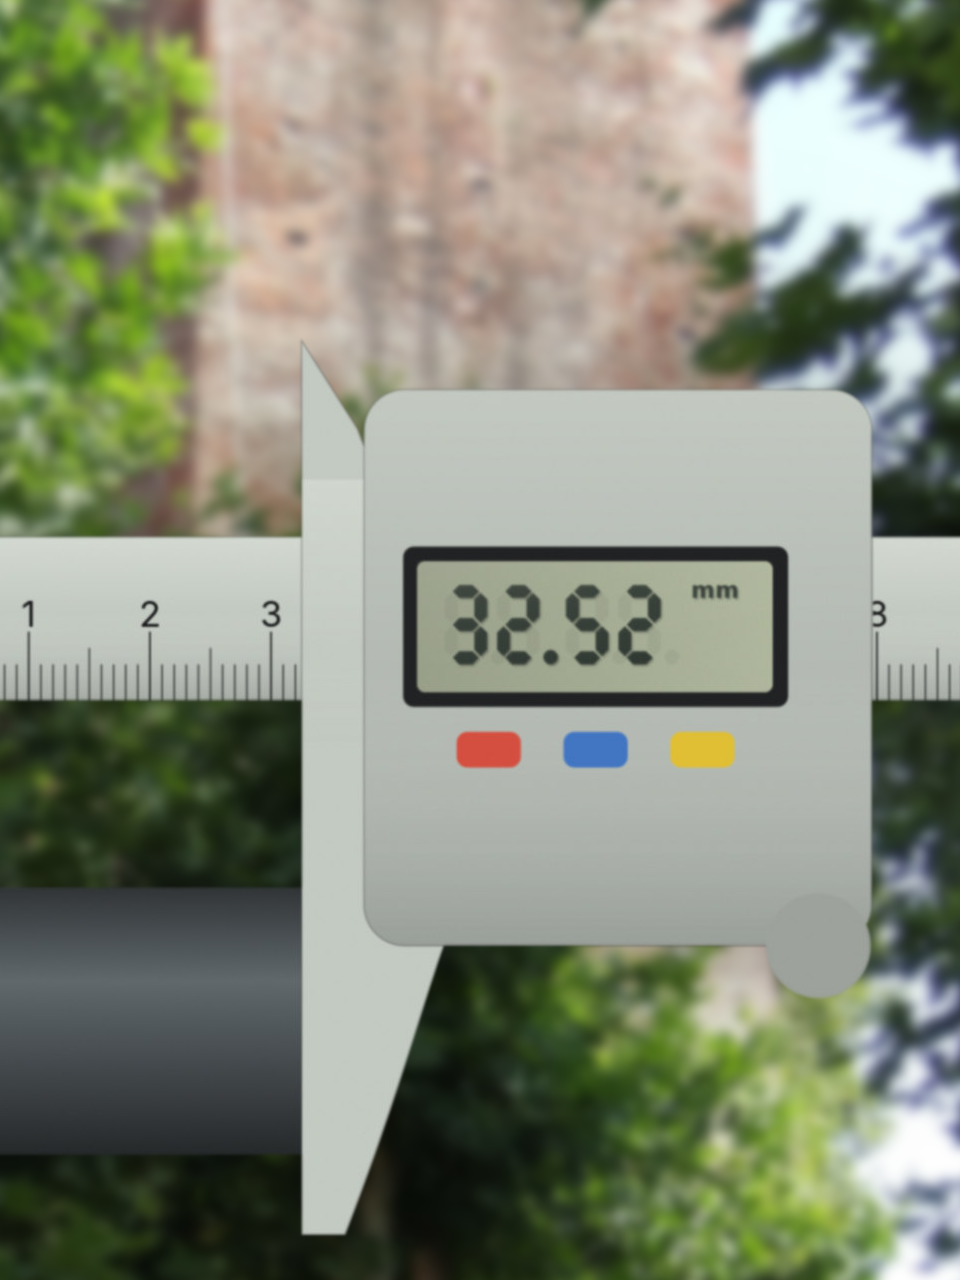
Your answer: {"value": 32.52, "unit": "mm"}
